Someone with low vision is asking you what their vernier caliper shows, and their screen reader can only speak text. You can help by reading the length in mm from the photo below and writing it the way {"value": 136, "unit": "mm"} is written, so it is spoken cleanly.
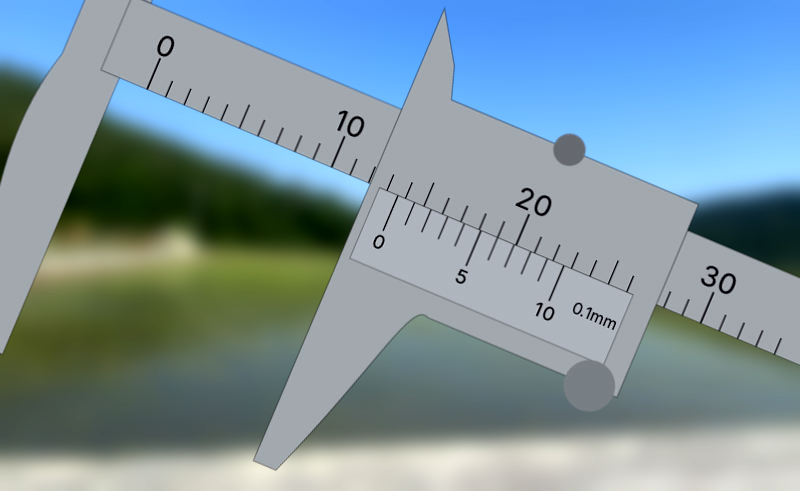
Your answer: {"value": 13.6, "unit": "mm"}
